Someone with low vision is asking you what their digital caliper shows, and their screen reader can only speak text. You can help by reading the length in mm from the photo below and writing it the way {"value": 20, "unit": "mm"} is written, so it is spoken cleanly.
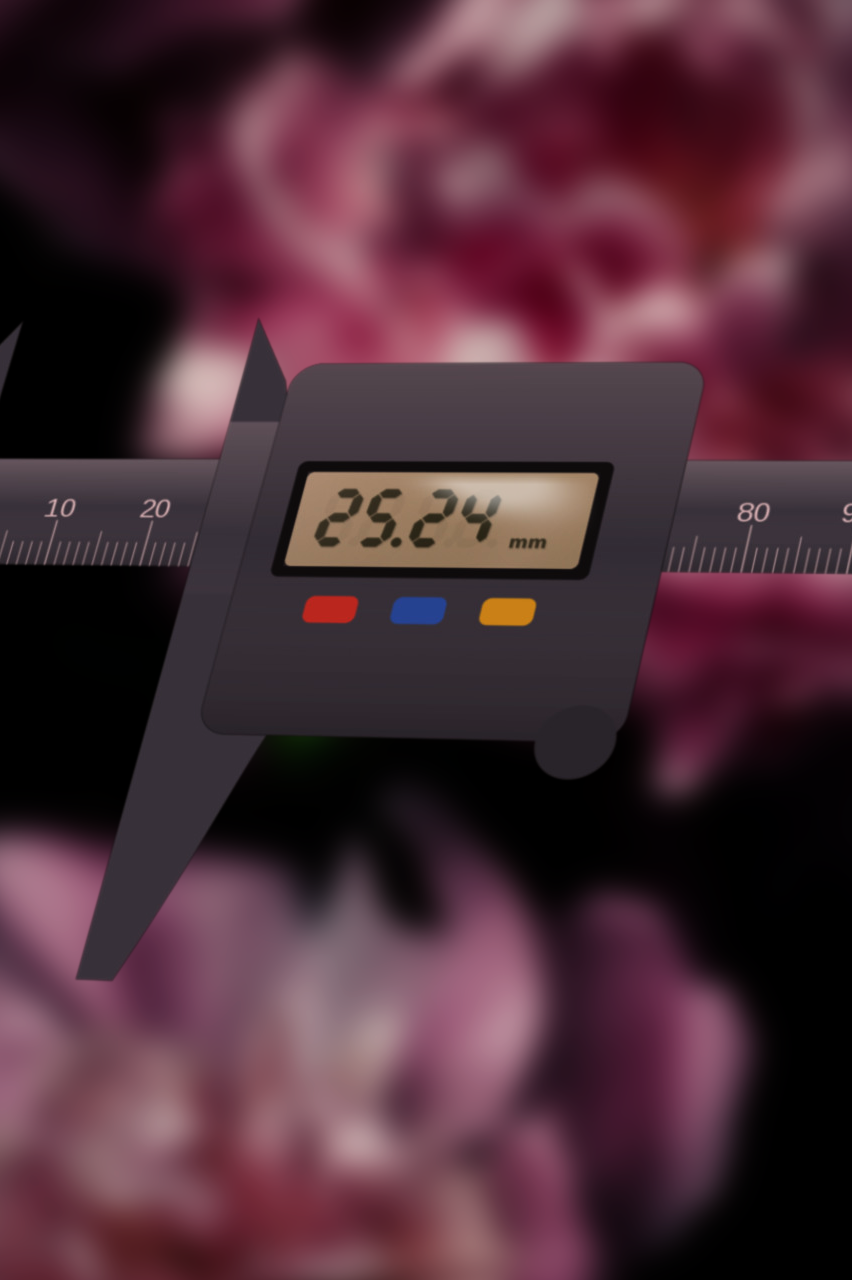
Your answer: {"value": 25.24, "unit": "mm"}
